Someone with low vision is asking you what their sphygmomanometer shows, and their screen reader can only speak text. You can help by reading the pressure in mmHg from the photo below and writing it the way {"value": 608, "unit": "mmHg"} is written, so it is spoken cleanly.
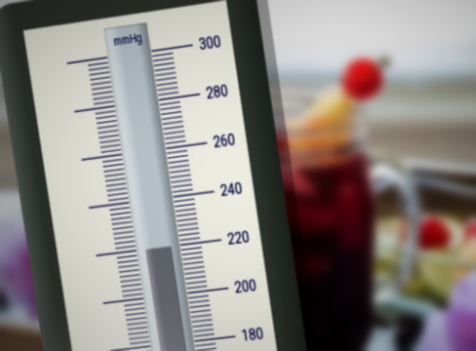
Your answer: {"value": 220, "unit": "mmHg"}
